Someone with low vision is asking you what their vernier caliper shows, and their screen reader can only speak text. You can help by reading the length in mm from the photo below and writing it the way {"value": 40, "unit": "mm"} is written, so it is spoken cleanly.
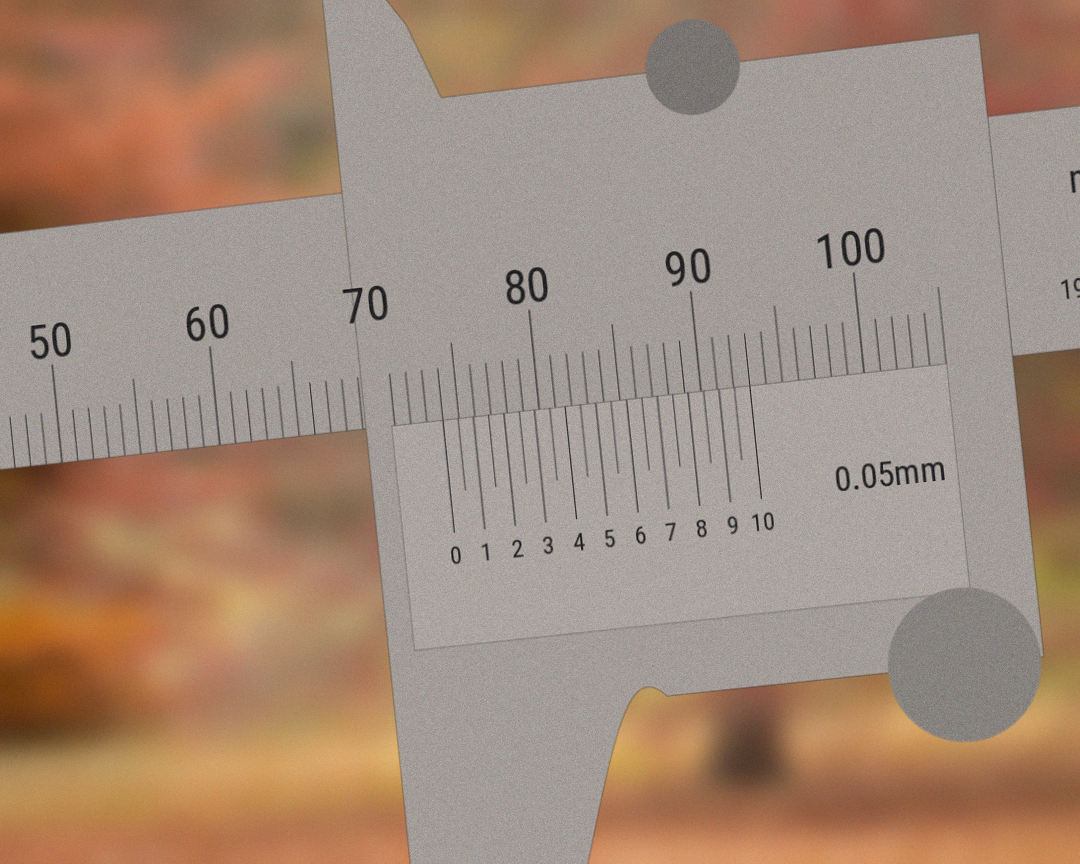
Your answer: {"value": 74.0, "unit": "mm"}
